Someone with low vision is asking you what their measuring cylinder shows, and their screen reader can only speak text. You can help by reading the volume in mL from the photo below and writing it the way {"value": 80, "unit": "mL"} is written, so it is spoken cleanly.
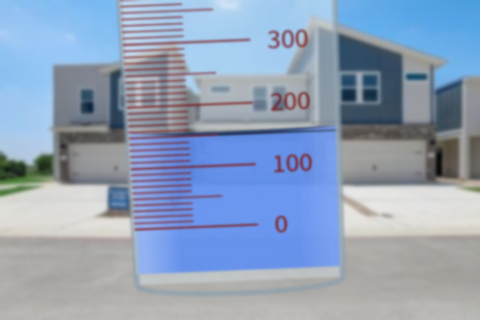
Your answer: {"value": 150, "unit": "mL"}
